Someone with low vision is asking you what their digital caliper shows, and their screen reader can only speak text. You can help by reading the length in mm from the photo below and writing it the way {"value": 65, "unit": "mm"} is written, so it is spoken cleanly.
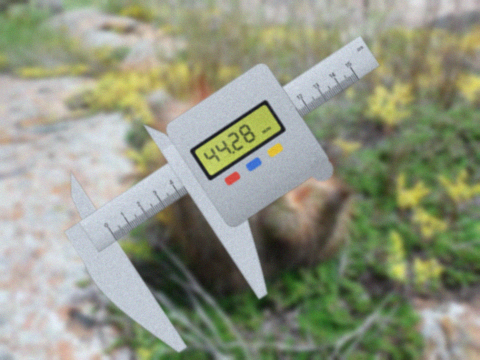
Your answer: {"value": 44.28, "unit": "mm"}
